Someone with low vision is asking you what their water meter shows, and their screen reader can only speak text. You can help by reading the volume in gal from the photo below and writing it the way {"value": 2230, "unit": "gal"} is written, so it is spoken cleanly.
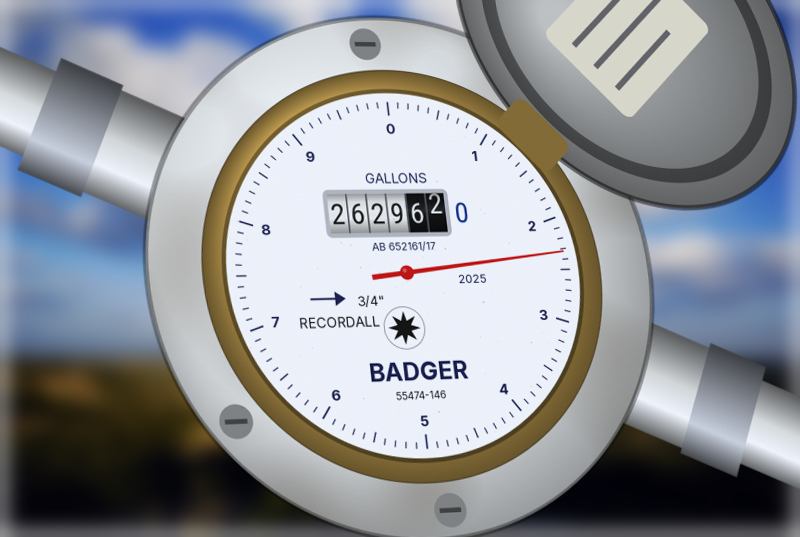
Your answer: {"value": 2629622.3, "unit": "gal"}
